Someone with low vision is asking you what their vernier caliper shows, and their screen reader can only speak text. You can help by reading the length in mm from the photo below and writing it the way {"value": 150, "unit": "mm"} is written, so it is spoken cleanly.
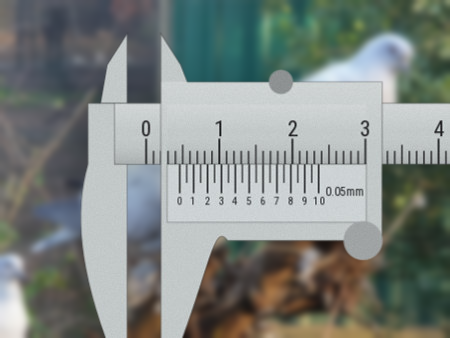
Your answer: {"value": 4.6, "unit": "mm"}
